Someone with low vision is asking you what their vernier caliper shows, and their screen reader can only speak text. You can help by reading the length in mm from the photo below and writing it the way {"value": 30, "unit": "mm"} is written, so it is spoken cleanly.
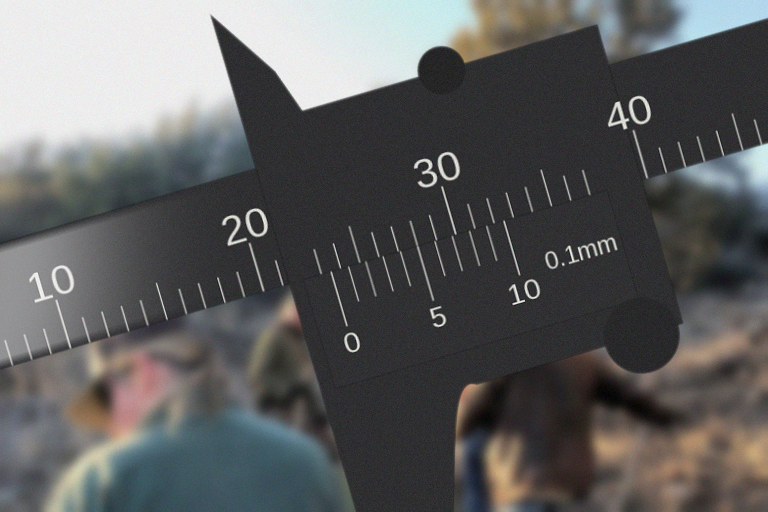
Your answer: {"value": 23.5, "unit": "mm"}
